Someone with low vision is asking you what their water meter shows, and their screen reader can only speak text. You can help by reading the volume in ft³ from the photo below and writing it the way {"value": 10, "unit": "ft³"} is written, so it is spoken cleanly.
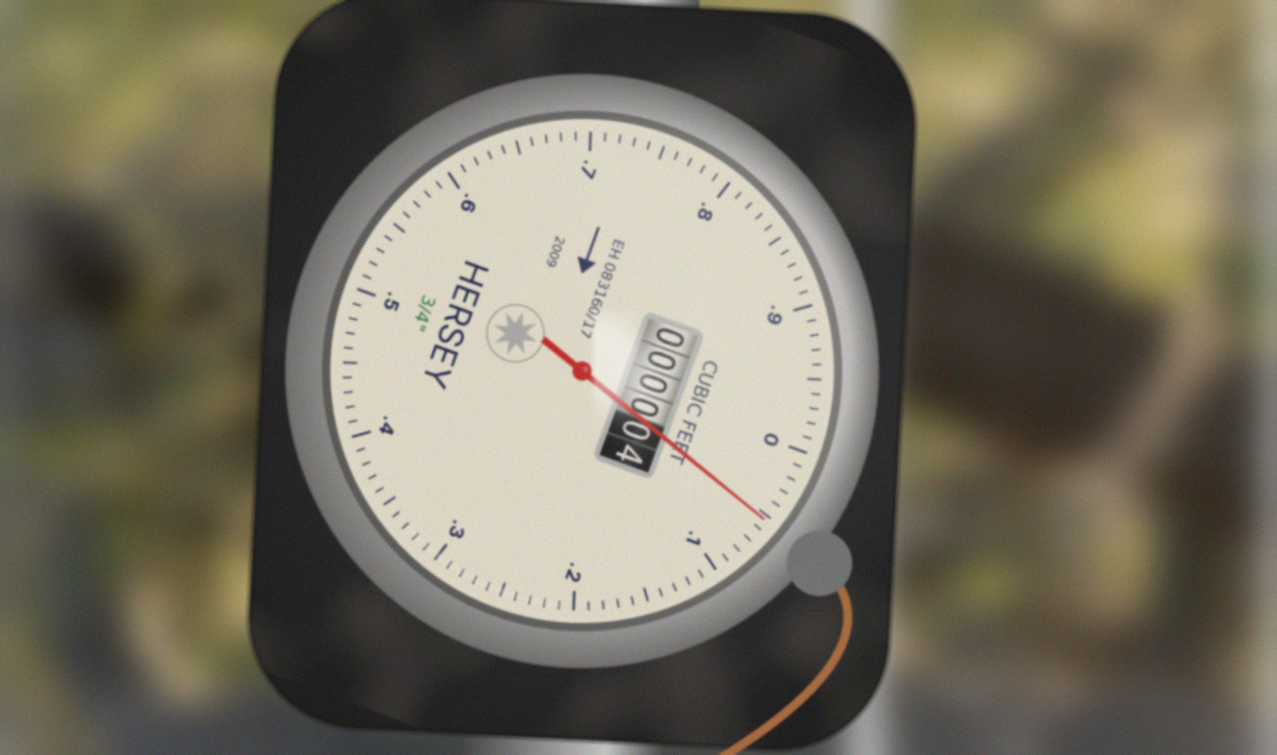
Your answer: {"value": 4.05, "unit": "ft³"}
